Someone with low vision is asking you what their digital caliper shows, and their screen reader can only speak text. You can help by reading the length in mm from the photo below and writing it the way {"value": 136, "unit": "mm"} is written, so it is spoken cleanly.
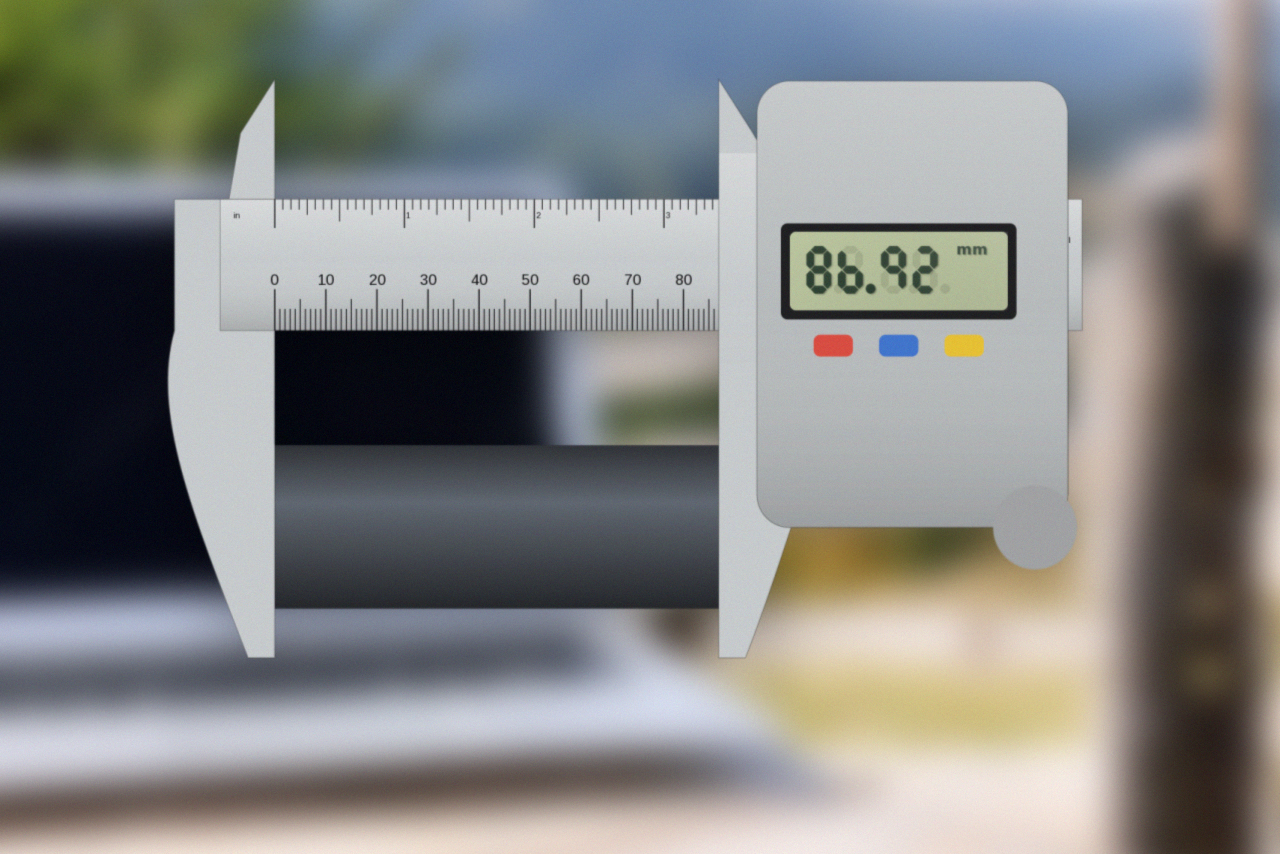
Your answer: {"value": 86.92, "unit": "mm"}
